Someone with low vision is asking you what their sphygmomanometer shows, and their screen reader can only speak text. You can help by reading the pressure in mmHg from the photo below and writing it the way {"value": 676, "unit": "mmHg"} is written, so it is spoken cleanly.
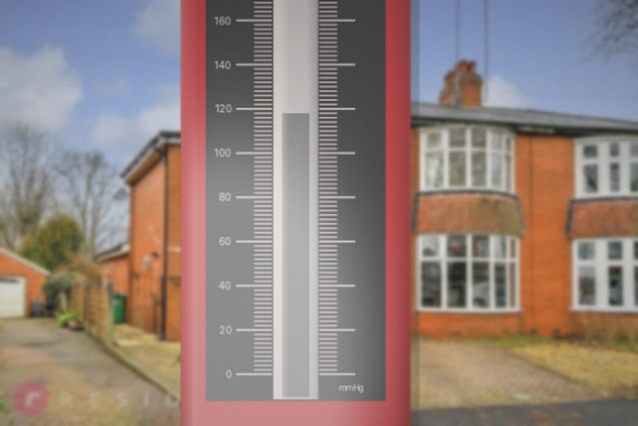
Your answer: {"value": 118, "unit": "mmHg"}
